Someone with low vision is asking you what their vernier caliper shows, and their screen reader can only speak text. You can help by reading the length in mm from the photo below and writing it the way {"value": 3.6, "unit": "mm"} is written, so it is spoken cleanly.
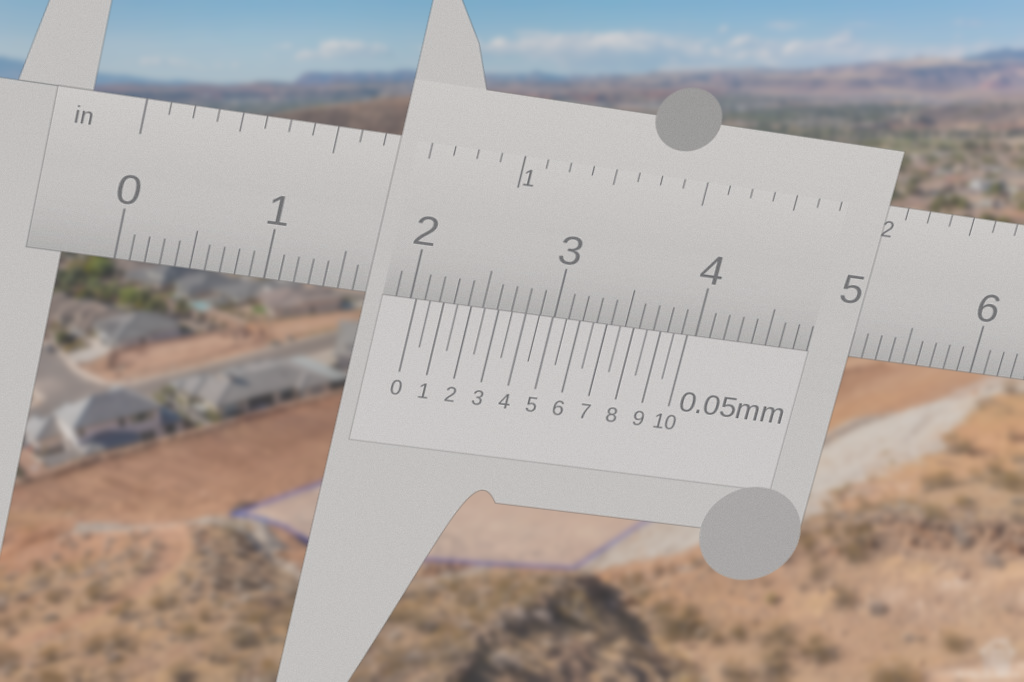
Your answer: {"value": 20.4, "unit": "mm"}
